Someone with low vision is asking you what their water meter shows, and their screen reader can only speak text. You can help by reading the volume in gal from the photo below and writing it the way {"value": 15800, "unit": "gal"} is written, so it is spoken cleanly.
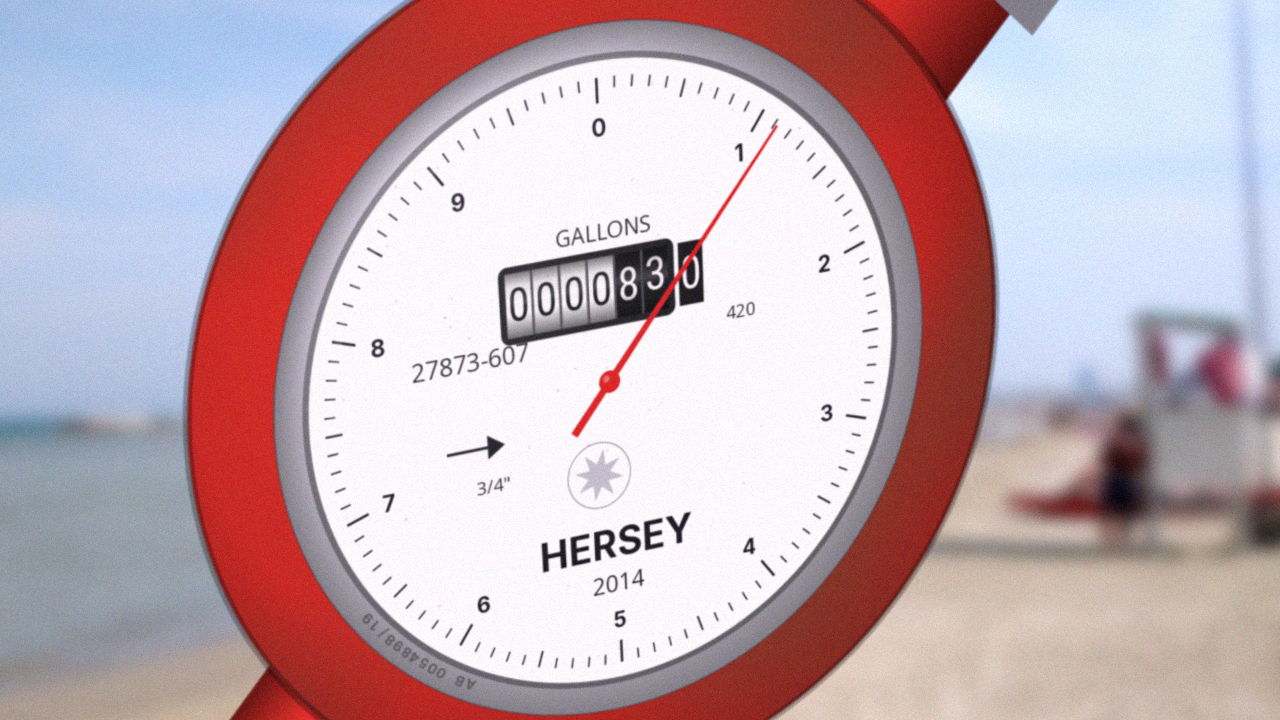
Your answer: {"value": 831.1, "unit": "gal"}
